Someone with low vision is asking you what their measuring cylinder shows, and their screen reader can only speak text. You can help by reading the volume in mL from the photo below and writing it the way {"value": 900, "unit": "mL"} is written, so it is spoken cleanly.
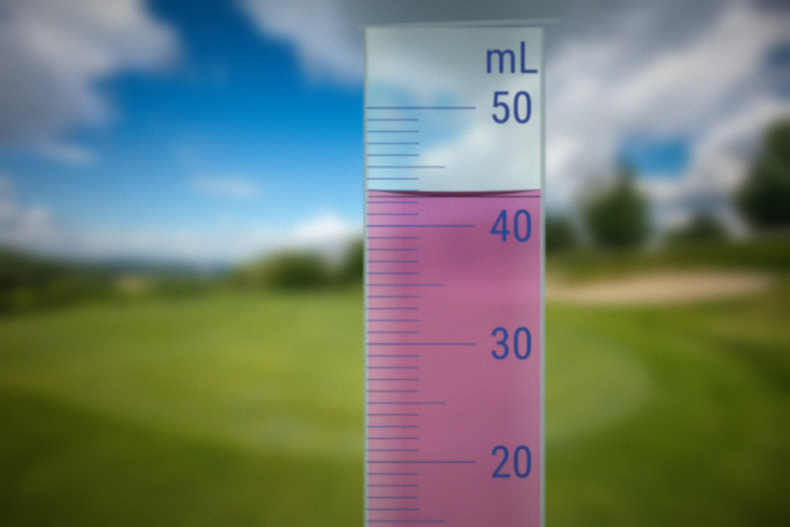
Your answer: {"value": 42.5, "unit": "mL"}
